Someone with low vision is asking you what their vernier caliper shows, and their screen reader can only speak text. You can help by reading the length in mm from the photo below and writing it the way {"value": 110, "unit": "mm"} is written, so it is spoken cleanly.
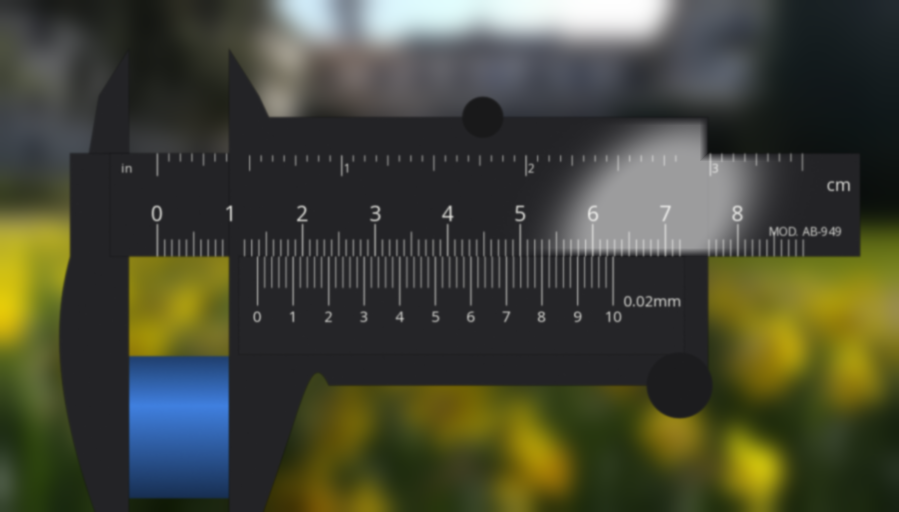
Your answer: {"value": 13.8, "unit": "mm"}
